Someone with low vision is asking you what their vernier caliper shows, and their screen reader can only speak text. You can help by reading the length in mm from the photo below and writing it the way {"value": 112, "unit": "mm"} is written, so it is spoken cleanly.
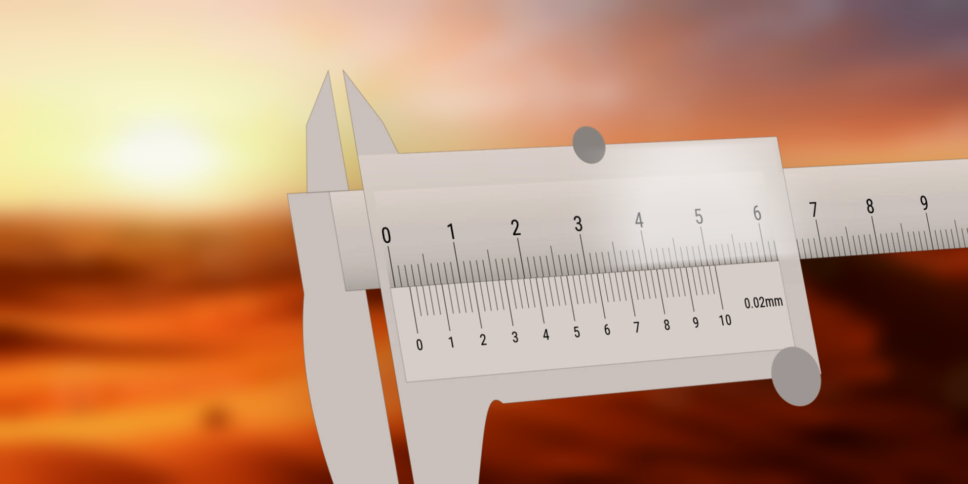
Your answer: {"value": 2.2, "unit": "mm"}
